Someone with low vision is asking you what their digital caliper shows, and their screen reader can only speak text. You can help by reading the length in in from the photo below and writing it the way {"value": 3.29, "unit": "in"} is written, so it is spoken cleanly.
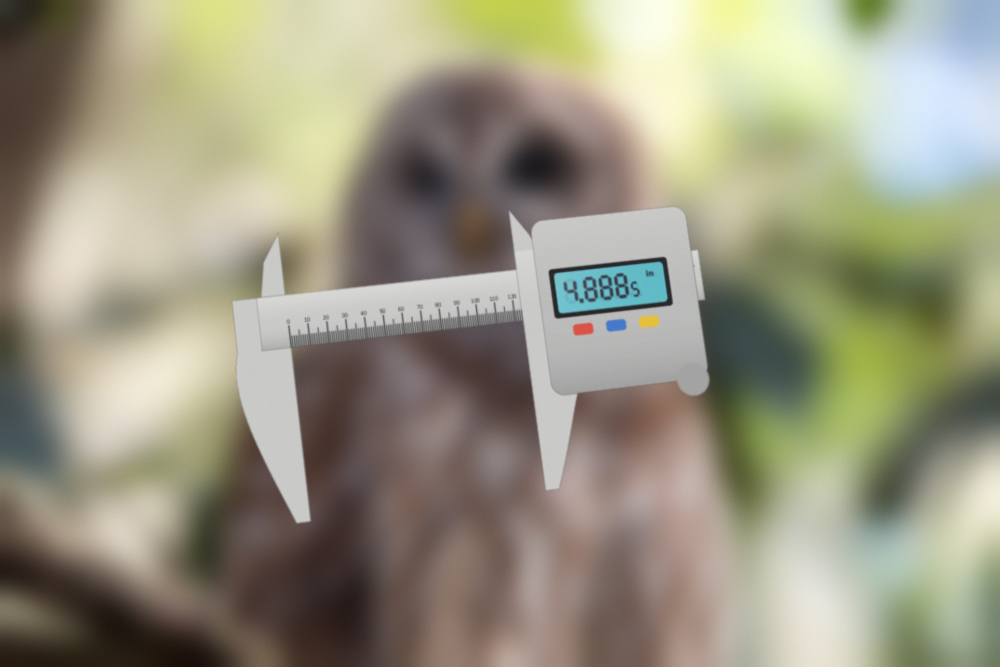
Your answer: {"value": 4.8885, "unit": "in"}
